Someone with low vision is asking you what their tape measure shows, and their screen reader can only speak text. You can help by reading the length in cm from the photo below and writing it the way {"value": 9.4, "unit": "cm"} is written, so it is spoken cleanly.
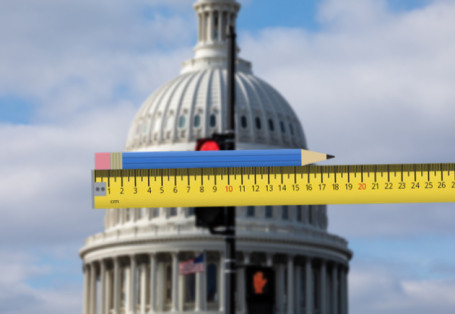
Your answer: {"value": 18, "unit": "cm"}
